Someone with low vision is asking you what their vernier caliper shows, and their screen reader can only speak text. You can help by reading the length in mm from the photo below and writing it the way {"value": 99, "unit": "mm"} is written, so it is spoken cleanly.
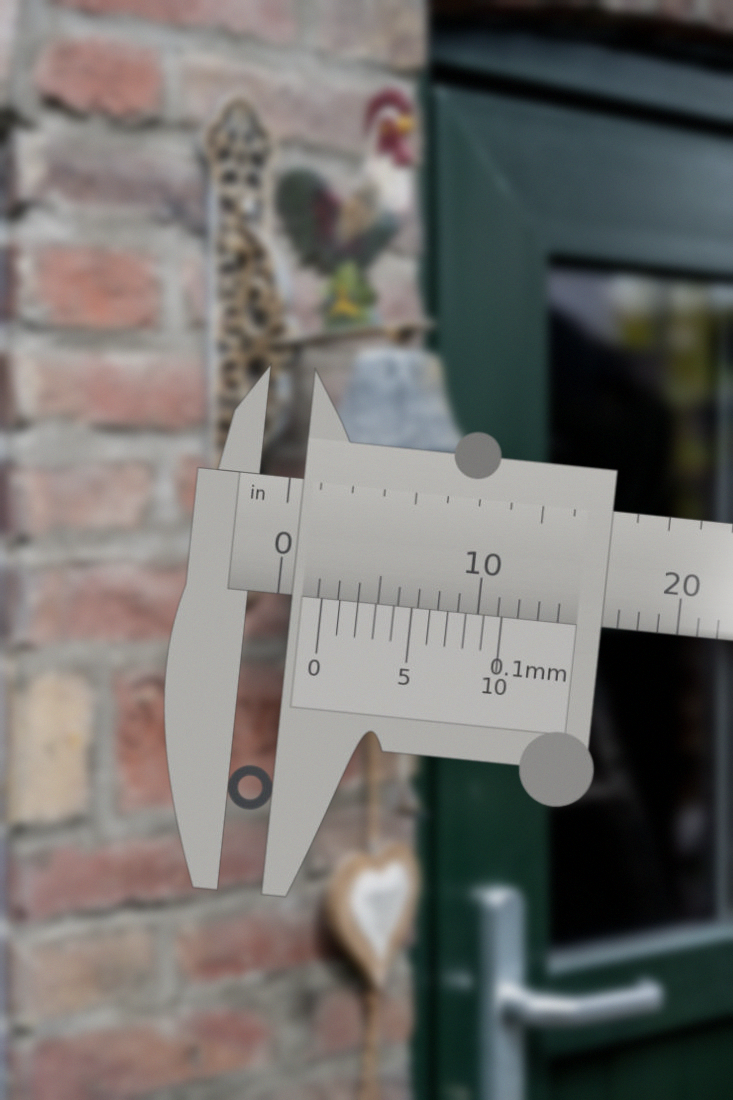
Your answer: {"value": 2.2, "unit": "mm"}
